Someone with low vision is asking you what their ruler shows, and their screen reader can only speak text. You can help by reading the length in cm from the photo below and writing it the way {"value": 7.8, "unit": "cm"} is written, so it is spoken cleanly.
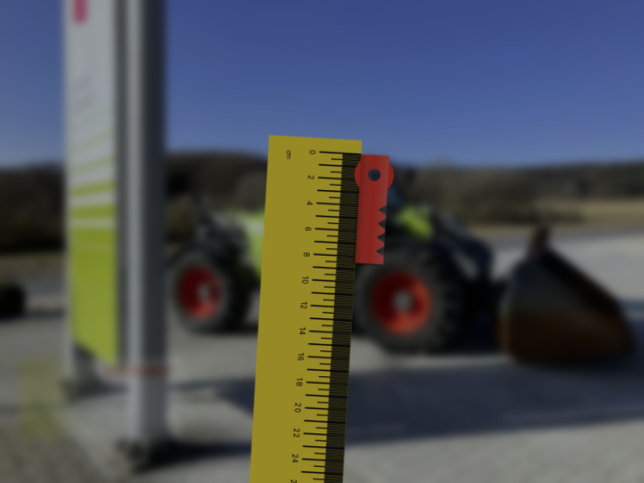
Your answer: {"value": 8.5, "unit": "cm"}
